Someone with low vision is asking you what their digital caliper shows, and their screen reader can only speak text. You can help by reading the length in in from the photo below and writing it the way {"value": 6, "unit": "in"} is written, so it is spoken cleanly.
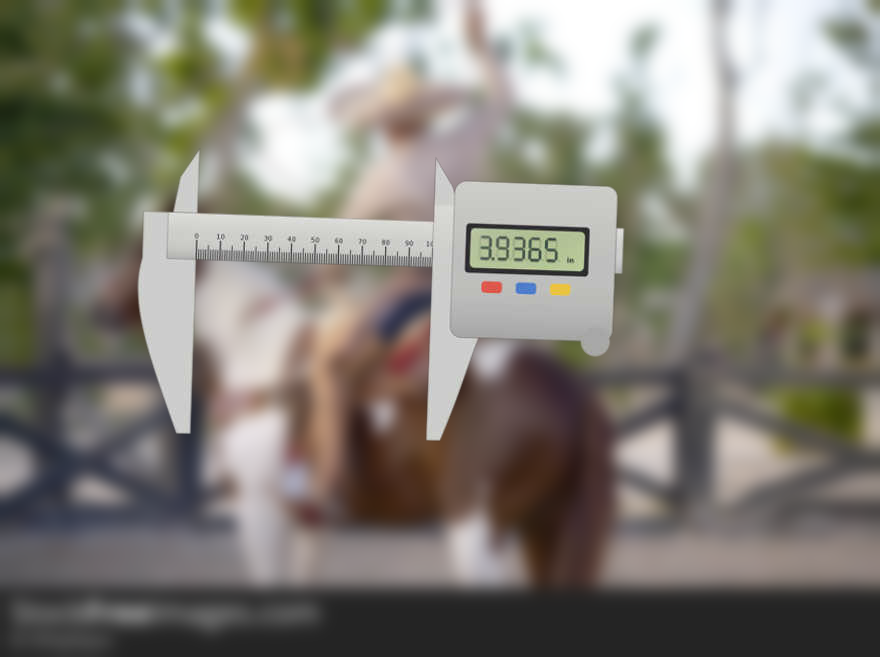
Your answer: {"value": 3.9365, "unit": "in"}
